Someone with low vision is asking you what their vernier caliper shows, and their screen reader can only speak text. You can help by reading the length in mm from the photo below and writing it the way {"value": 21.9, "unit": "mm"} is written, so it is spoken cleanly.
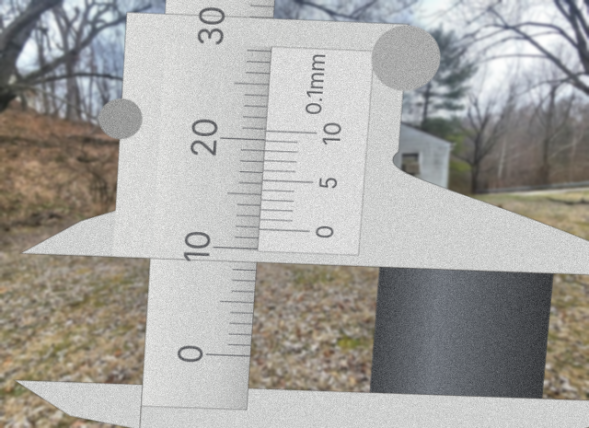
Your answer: {"value": 11.8, "unit": "mm"}
